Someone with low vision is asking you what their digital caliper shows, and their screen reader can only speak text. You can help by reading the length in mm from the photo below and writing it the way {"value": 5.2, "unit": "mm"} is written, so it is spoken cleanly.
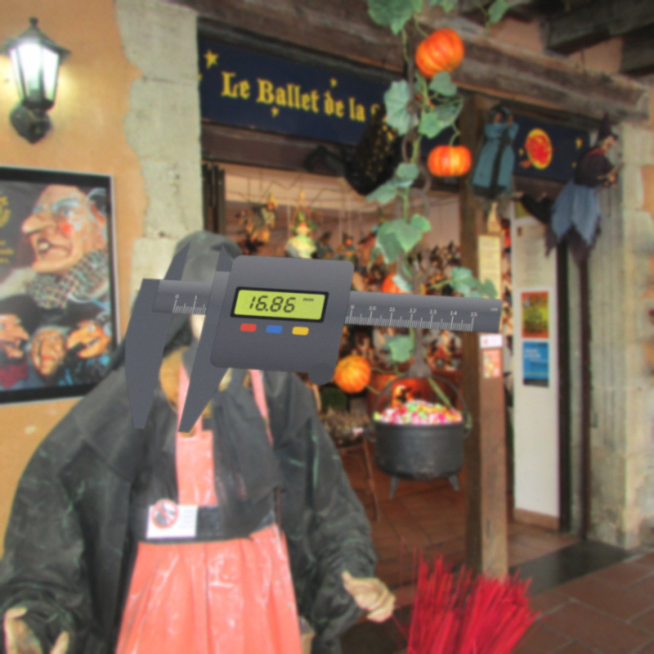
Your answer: {"value": 16.86, "unit": "mm"}
